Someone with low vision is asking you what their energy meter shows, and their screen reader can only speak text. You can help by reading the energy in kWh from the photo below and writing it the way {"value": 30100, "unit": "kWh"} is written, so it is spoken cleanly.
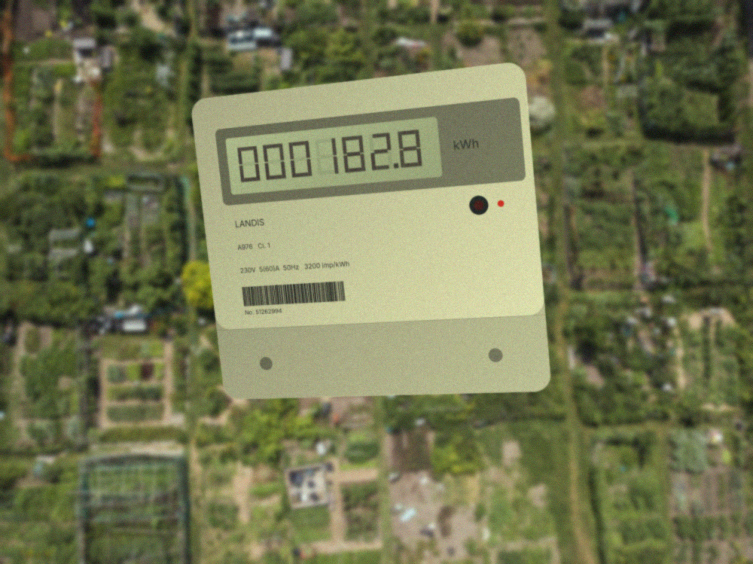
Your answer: {"value": 182.8, "unit": "kWh"}
